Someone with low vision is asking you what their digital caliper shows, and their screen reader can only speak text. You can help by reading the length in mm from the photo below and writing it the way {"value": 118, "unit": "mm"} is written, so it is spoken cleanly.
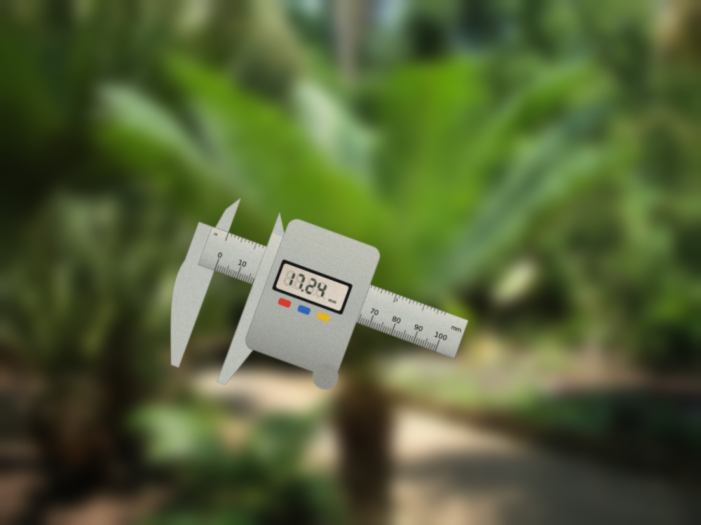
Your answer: {"value": 17.24, "unit": "mm"}
